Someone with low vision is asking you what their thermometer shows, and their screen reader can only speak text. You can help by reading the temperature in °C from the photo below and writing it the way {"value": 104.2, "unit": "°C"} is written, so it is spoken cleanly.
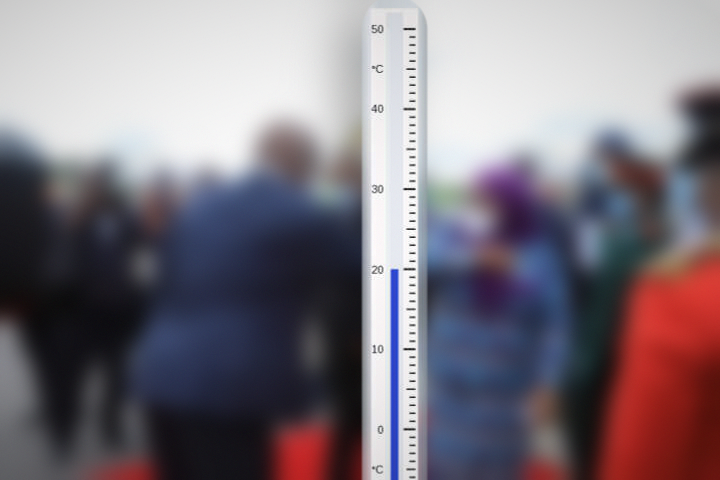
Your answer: {"value": 20, "unit": "°C"}
